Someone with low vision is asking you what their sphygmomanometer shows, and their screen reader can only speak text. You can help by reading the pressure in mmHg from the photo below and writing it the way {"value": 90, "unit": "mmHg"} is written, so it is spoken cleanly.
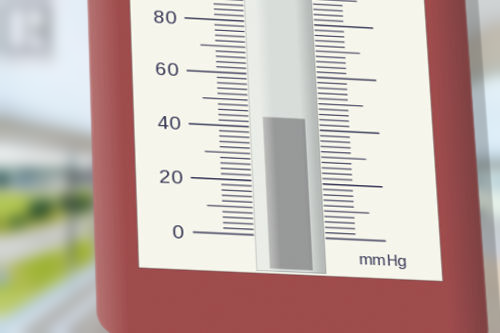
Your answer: {"value": 44, "unit": "mmHg"}
